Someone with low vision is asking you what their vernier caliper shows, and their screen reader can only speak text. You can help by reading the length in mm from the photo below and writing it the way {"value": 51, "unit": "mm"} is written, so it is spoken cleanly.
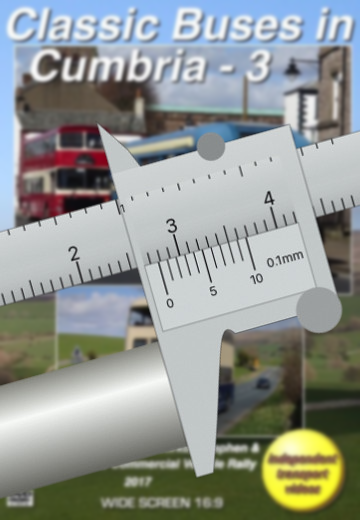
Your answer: {"value": 27.8, "unit": "mm"}
